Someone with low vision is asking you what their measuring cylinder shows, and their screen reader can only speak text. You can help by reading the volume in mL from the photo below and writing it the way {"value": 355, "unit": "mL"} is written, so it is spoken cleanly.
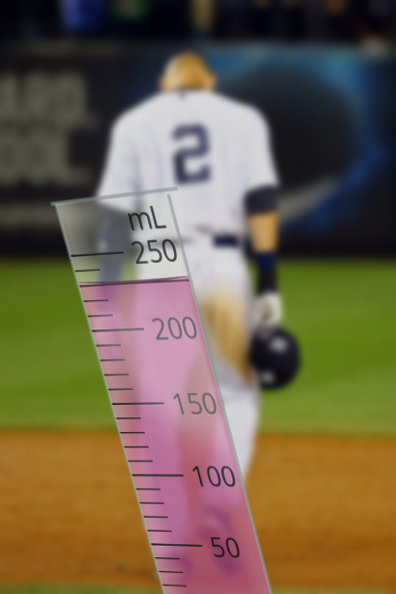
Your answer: {"value": 230, "unit": "mL"}
